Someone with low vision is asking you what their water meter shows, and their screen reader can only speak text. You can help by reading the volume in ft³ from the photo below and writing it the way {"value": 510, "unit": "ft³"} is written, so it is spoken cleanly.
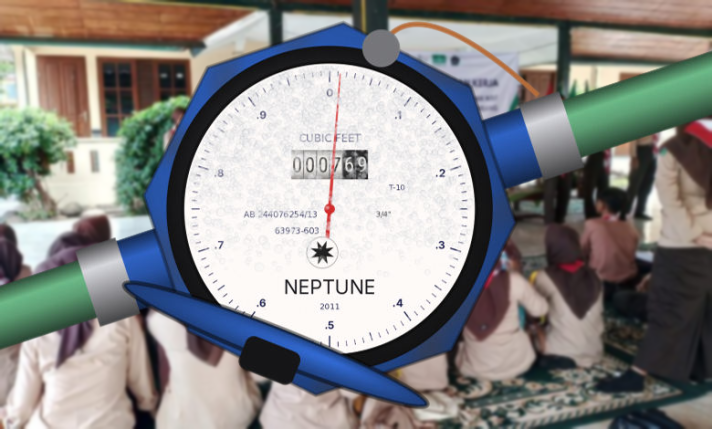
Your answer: {"value": 769.01, "unit": "ft³"}
